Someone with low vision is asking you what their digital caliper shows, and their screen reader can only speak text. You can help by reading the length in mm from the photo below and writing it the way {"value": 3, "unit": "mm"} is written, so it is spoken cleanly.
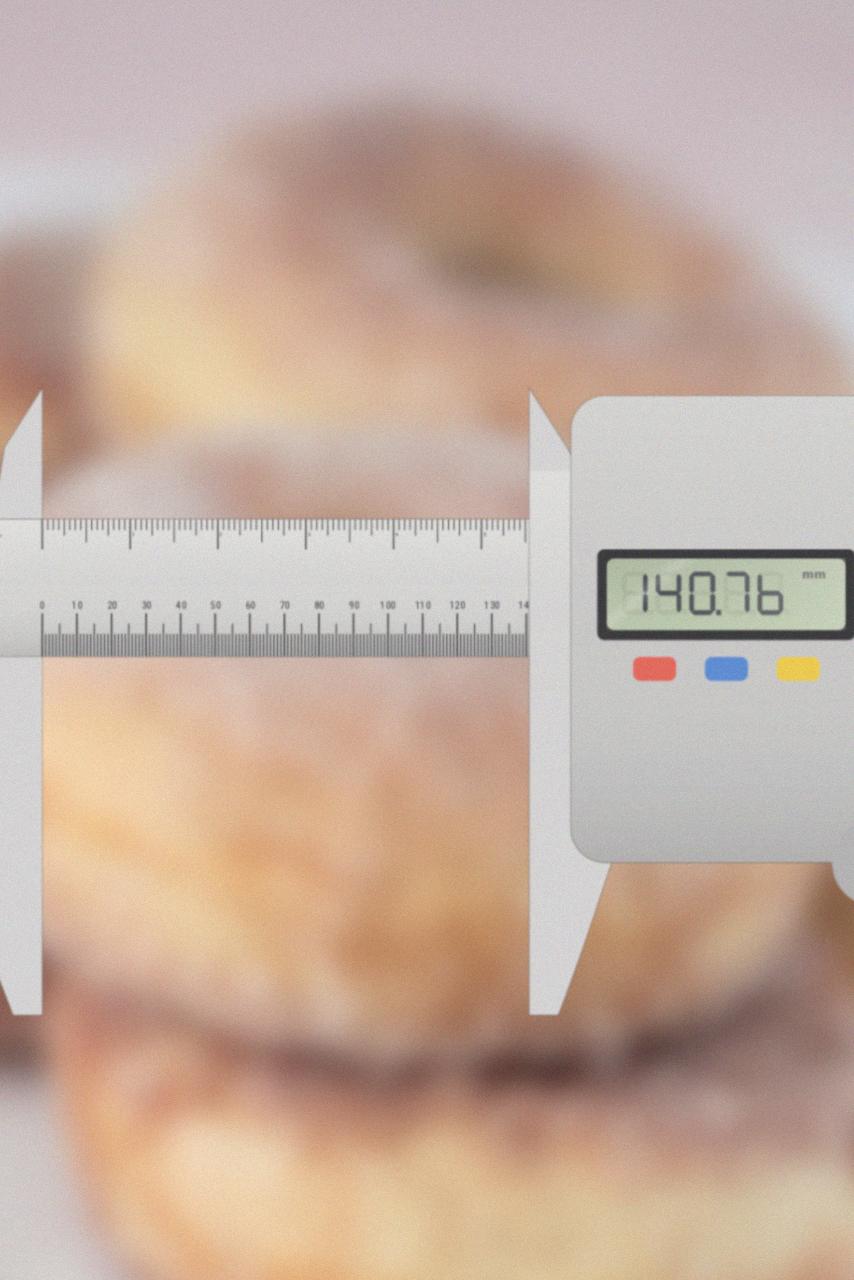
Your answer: {"value": 140.76, "unit": "mm"}
